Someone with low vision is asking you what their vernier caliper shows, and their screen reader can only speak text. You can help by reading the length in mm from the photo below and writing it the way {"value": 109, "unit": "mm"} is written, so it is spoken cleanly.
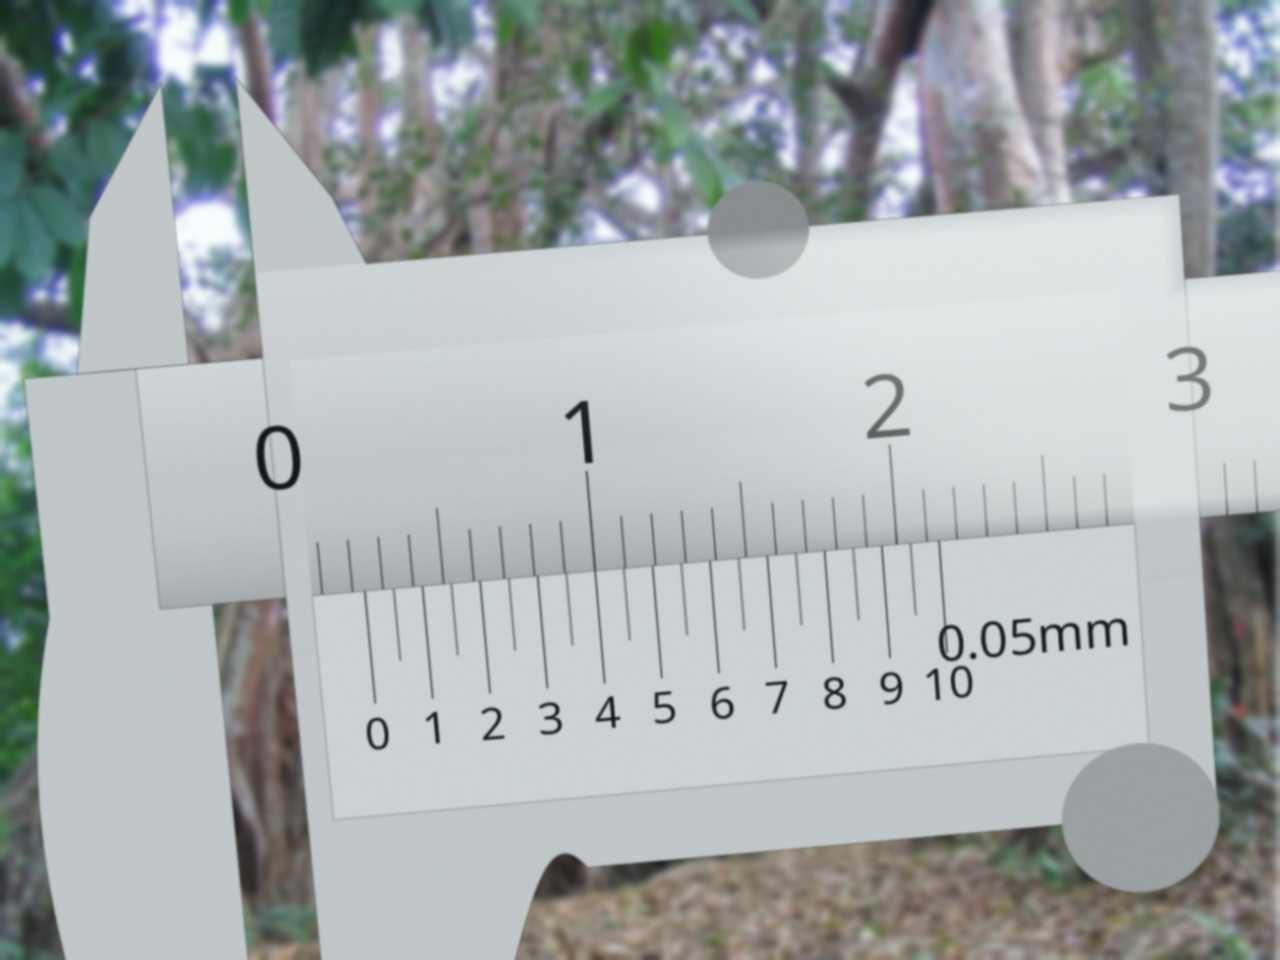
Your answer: {"value": 2.4, "unit": "mm"}
